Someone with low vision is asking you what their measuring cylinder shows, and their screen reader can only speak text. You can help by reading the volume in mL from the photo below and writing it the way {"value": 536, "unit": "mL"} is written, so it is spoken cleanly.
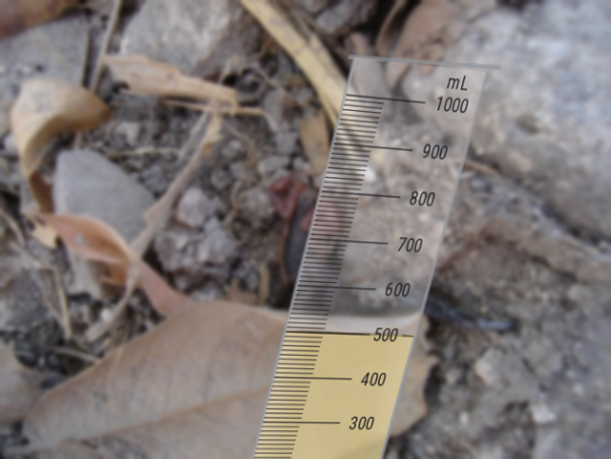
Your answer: {"value": 500, "unit": "mL"}
